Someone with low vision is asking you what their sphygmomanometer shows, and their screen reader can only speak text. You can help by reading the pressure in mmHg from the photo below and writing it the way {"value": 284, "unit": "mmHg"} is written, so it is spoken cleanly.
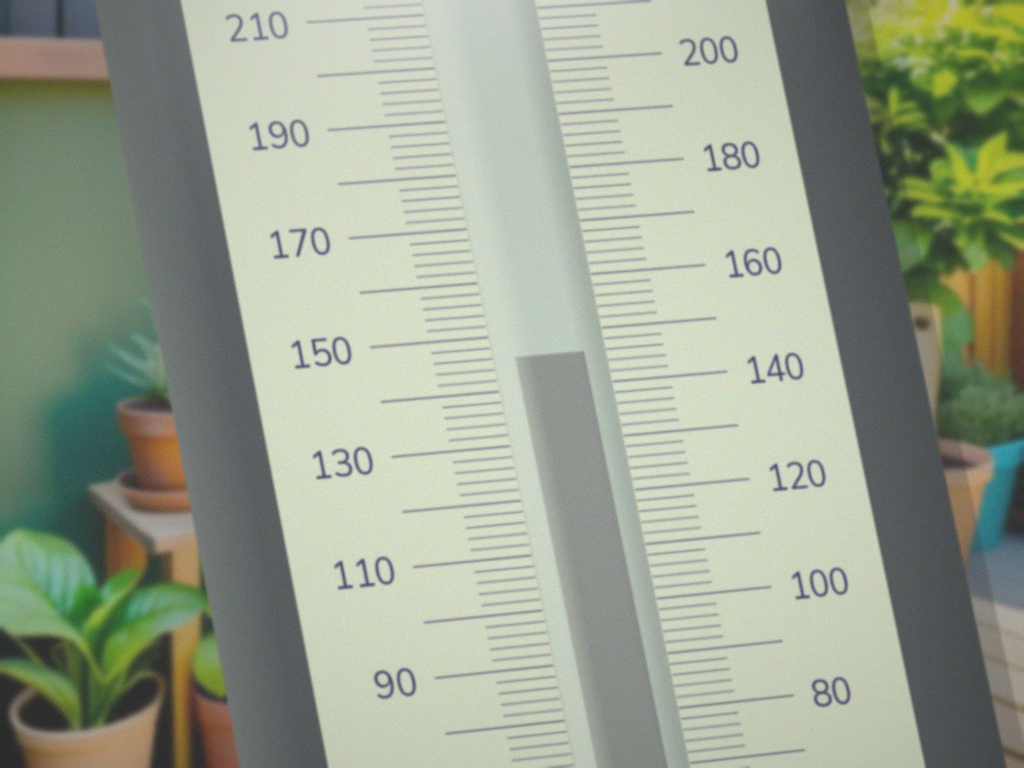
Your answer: {"value": 146, "unit": "mmHg"}
